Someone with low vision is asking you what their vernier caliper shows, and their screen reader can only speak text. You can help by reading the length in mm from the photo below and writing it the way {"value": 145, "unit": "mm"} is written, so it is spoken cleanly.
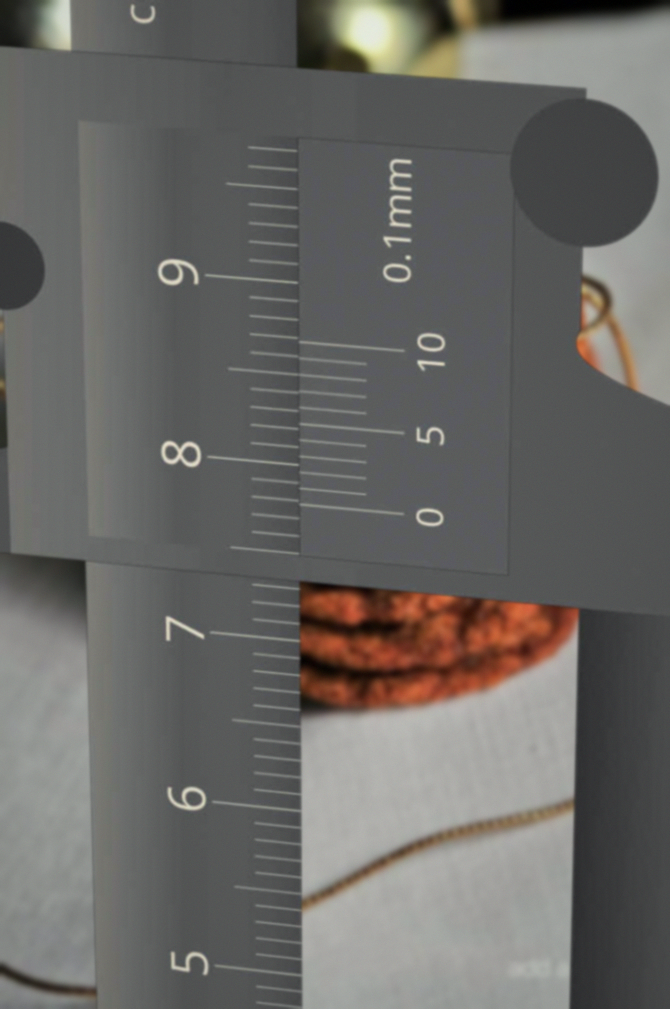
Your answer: {"value": 77.8, "unit": "mm"}
